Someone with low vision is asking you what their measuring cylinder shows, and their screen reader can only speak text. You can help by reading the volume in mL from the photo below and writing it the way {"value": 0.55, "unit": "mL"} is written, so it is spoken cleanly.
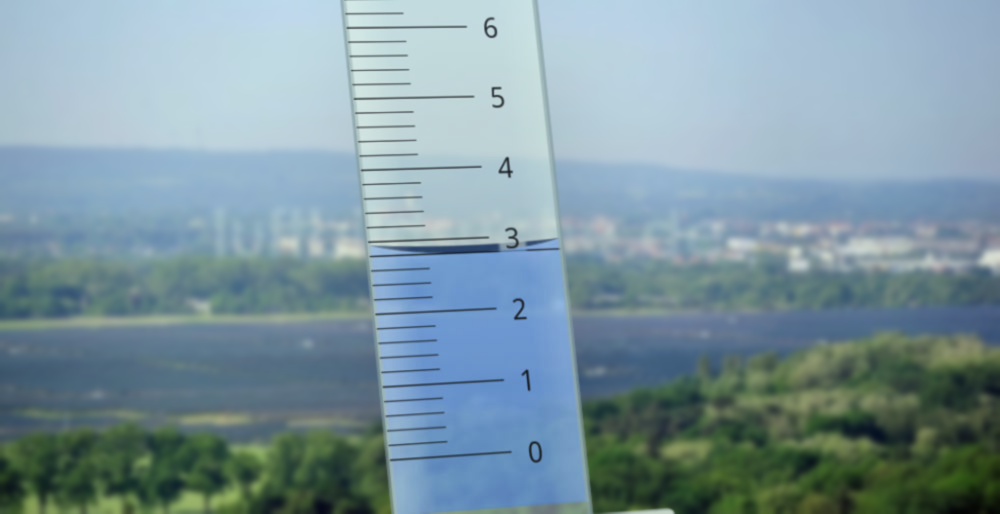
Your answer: {"value": 2.8, "unit": "mL"}
